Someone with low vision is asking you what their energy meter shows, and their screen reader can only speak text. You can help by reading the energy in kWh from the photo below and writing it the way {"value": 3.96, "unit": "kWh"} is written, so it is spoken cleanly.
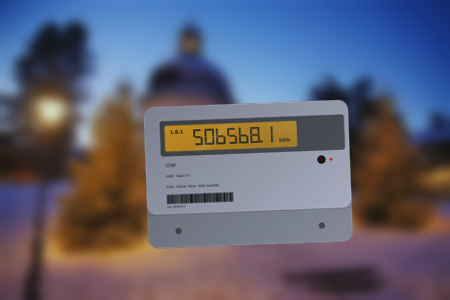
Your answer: {"value": 506568.1, "unit": "kWh"}
